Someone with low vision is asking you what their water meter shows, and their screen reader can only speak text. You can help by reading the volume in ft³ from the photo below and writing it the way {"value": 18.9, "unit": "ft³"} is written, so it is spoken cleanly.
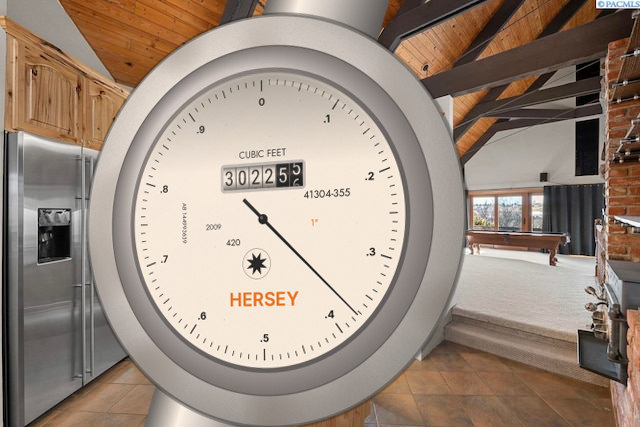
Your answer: {"value": 302255.37, "unit": "ft³"}
